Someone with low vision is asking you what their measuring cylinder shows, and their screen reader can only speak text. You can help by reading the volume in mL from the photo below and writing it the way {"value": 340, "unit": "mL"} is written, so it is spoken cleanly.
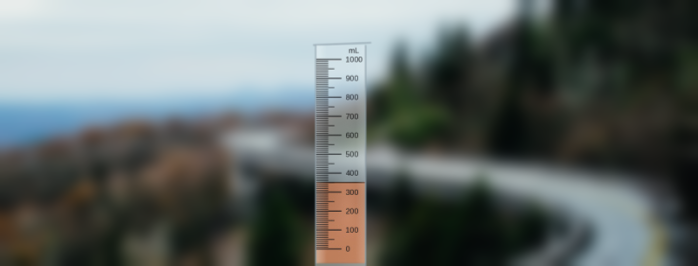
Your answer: {"value": 350, "unit": "mL"}
